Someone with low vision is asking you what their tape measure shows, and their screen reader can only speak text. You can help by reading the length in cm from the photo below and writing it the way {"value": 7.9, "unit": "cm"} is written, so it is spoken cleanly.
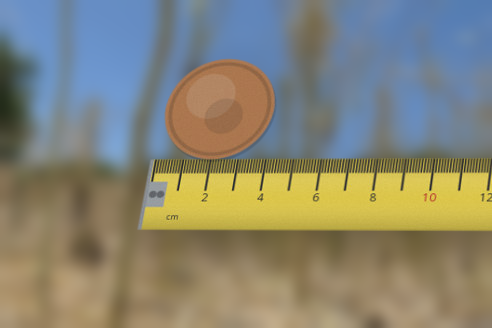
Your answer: {"value": 4, "unit": "cm"}
